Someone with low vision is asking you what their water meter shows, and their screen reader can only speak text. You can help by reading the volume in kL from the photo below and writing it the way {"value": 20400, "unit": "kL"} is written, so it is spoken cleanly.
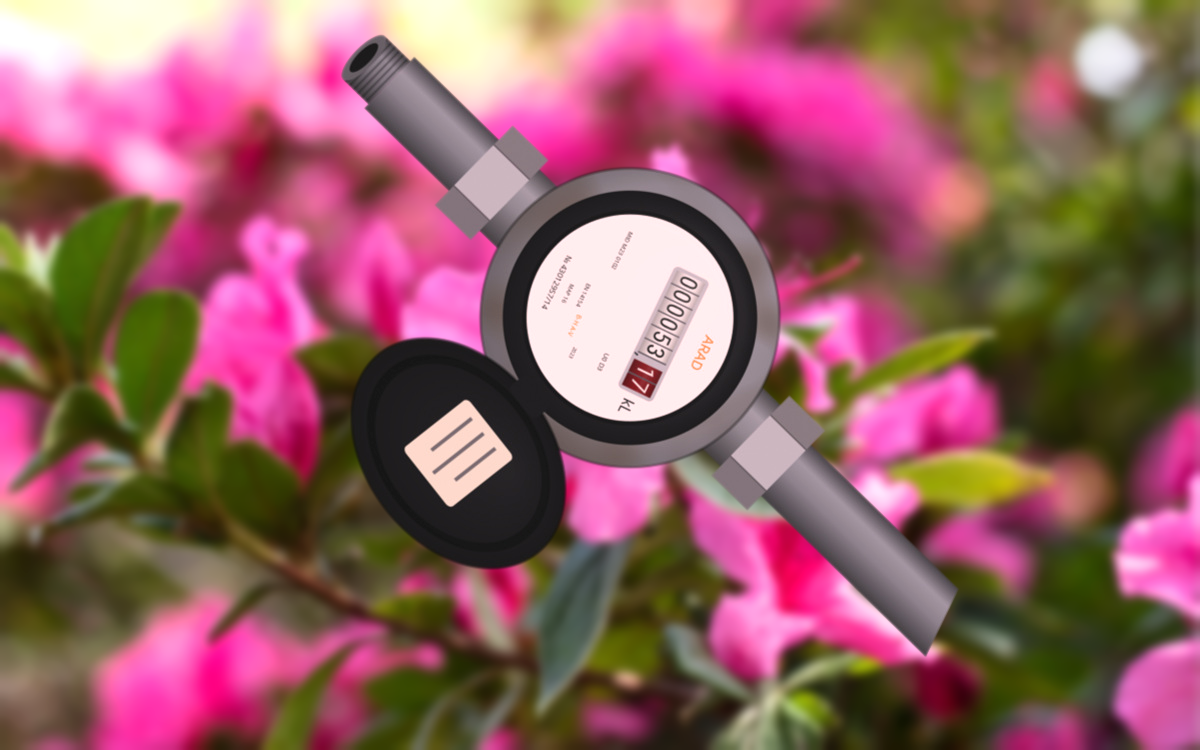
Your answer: {"value": 53.17, "unit": "kL"}
